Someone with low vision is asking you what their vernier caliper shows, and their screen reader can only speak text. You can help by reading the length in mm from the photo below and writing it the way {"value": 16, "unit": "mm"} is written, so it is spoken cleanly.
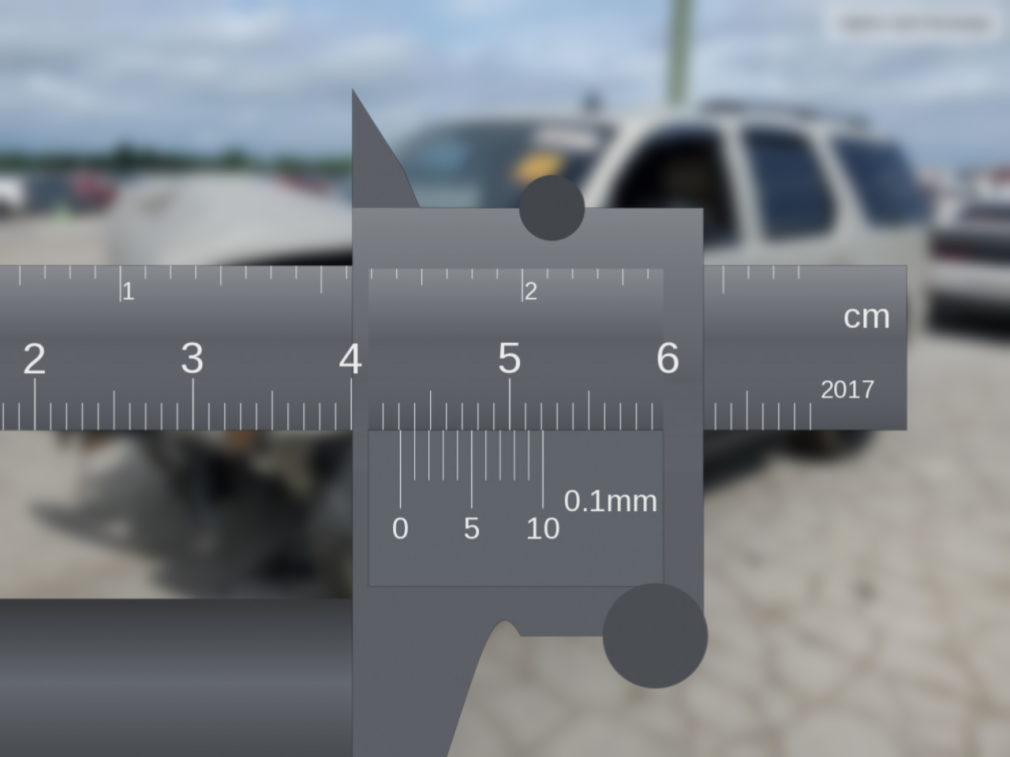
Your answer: {"value": 43.1, "unit": "mm"}
